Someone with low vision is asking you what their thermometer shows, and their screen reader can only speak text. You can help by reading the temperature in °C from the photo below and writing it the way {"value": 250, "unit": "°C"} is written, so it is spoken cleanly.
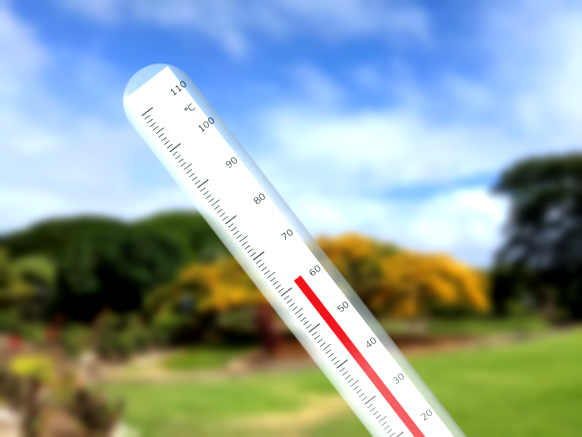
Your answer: {"value": 61, "unit": "°C"}
